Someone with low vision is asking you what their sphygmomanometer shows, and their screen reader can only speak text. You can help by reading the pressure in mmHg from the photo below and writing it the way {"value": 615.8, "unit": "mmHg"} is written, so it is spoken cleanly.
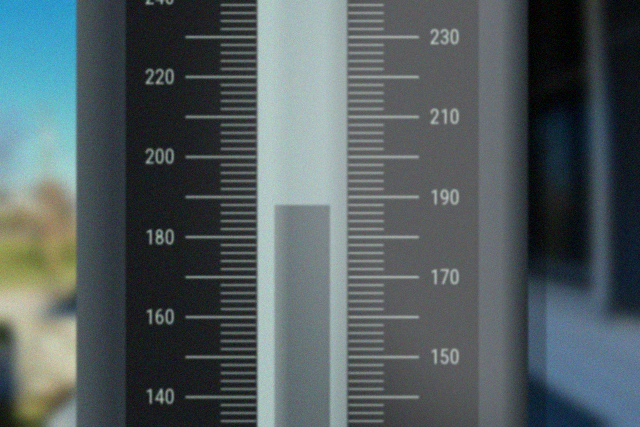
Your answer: {"value": 188, "unit": "mmHg"}
